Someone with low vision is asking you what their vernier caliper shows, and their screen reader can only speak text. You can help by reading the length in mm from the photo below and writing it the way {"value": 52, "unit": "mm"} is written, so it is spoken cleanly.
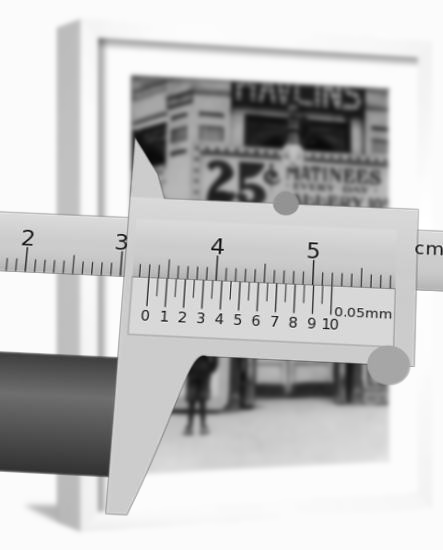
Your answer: {"value": 33.0, "unit": "mm"}
